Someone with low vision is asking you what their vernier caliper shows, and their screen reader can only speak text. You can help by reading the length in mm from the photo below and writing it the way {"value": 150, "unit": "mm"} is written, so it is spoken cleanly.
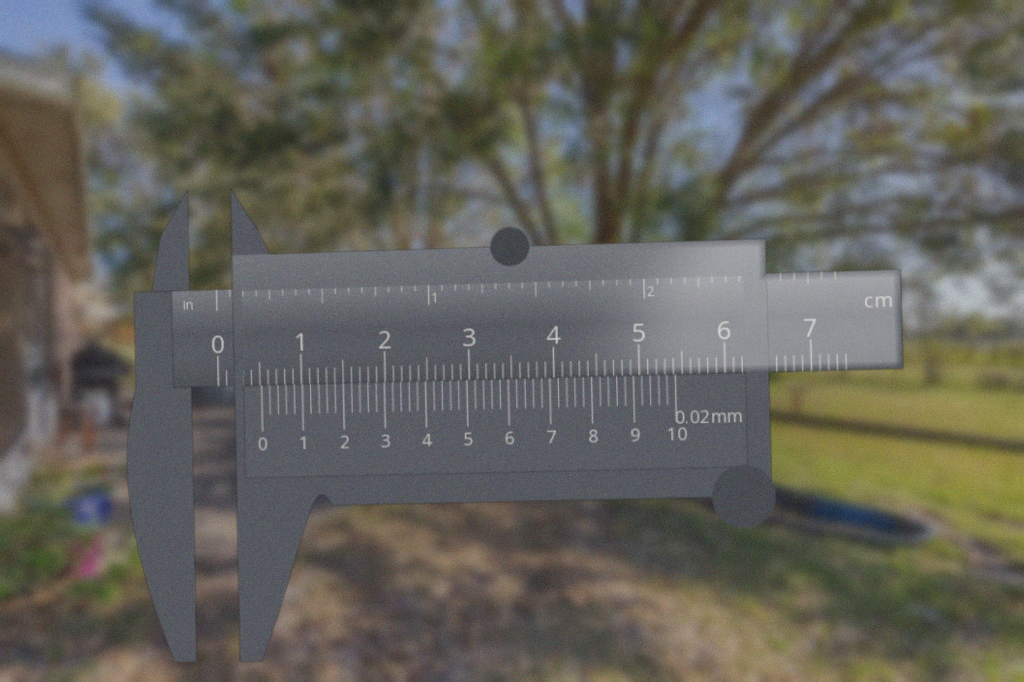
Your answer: {"value": 5.2, "unit": "mm"}
